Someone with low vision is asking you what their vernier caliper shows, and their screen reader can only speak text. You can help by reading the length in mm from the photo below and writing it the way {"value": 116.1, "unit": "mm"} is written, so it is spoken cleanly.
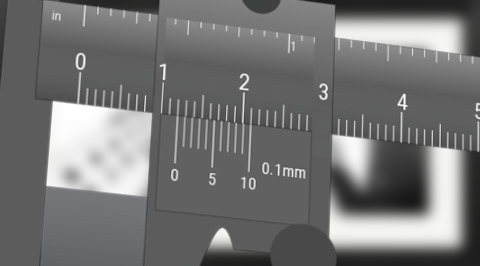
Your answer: {"value": 12.0, "unit": "mm"}
